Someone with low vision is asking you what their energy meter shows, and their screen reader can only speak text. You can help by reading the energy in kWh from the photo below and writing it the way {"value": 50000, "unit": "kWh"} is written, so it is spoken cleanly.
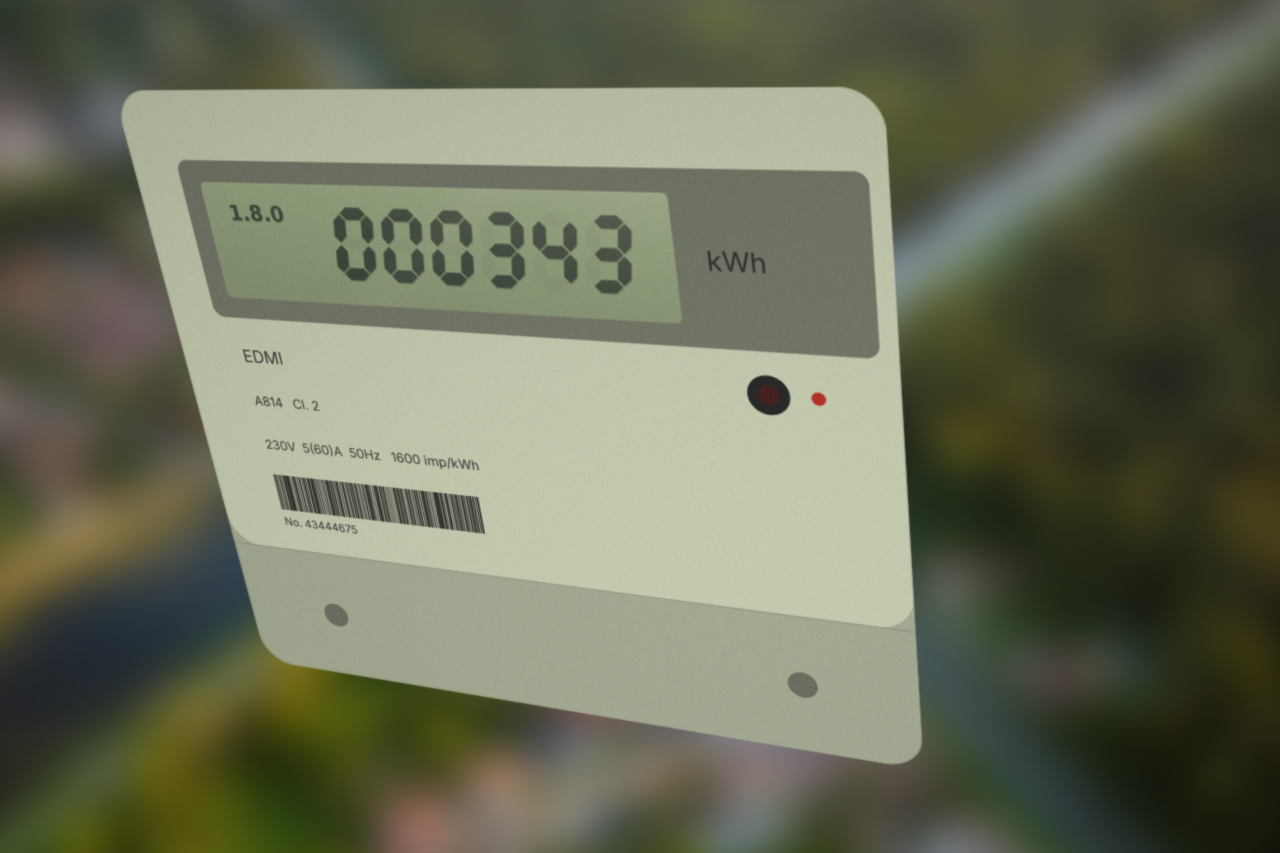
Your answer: {"value": 343, "unit": "kWh"}
